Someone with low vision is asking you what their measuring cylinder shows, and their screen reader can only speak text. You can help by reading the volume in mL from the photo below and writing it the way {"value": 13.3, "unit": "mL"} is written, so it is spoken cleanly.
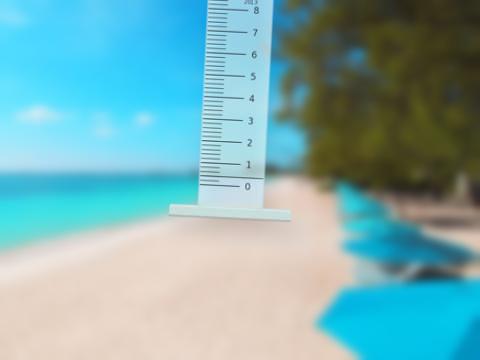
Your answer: {"value": 0.4, "unit": "mL"}
